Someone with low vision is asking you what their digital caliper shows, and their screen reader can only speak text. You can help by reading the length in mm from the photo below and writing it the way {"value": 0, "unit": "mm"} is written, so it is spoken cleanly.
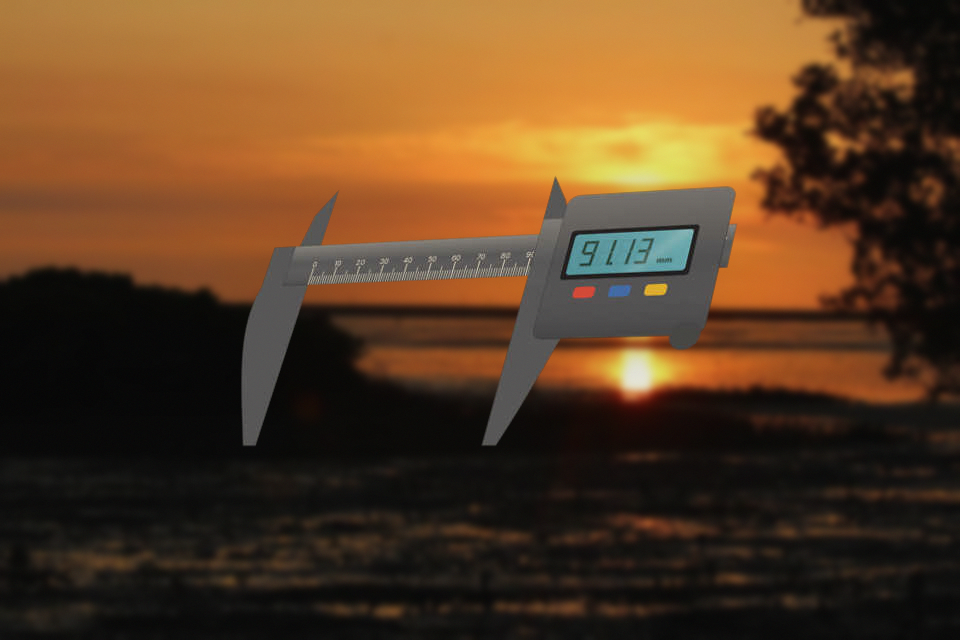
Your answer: {"value": 91.13, "unit": "mm"}
